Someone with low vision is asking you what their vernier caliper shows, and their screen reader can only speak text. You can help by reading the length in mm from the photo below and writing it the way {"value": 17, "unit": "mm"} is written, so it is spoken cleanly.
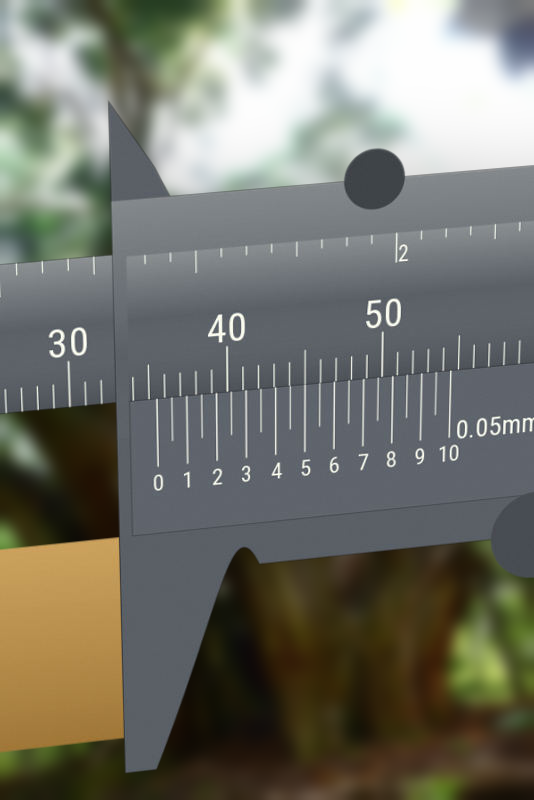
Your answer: {"value": 35.5, "unit": "mm"}
